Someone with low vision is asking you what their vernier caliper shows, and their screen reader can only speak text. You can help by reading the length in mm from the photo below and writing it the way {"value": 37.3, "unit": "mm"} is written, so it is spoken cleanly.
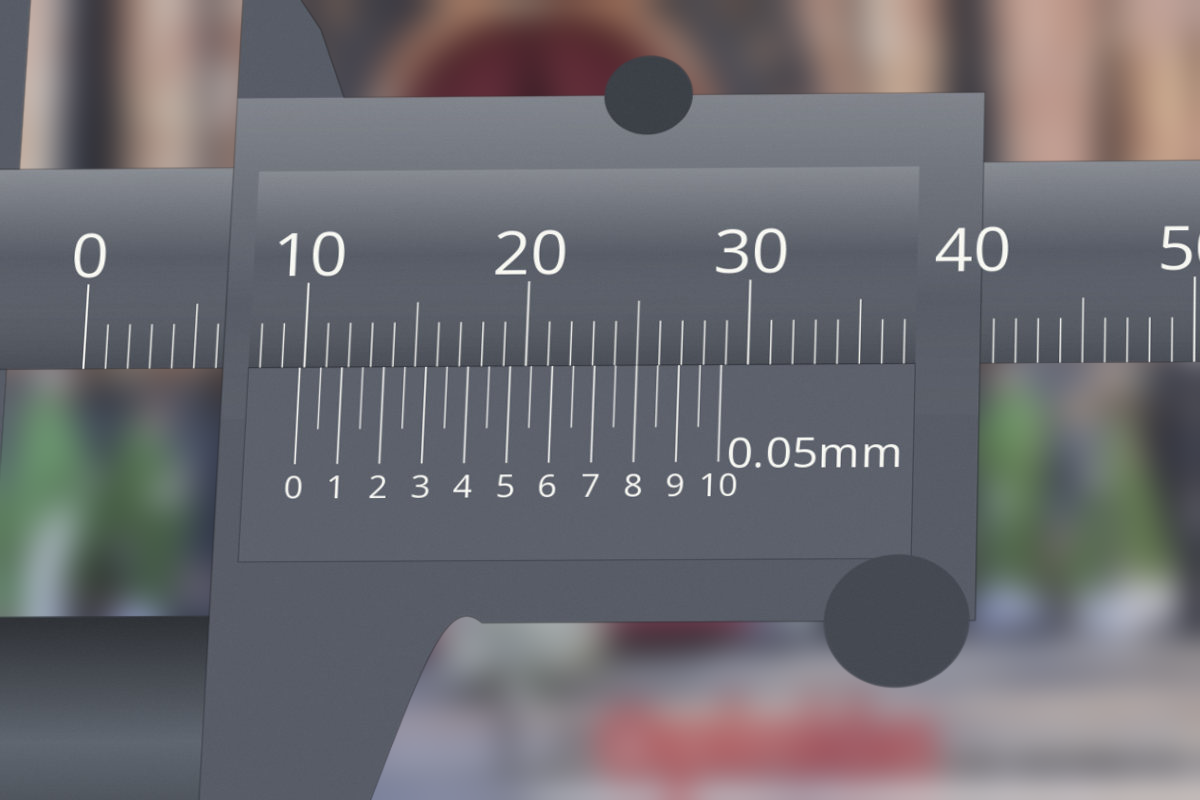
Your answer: {"value": 9.8, "unit": "mm"}
